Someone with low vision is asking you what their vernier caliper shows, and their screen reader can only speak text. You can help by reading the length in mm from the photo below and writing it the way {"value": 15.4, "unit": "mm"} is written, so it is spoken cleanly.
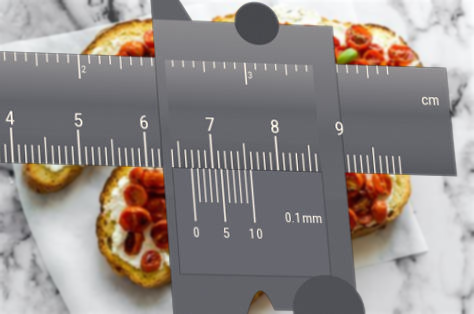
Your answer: {"value": 66.8, "unit": "mm"}
